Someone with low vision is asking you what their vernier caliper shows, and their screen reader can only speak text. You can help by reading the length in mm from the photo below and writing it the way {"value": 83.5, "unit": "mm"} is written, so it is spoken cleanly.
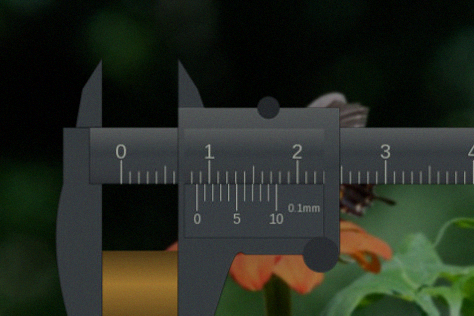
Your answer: {"value": 8.6, "unit": "mm"}
